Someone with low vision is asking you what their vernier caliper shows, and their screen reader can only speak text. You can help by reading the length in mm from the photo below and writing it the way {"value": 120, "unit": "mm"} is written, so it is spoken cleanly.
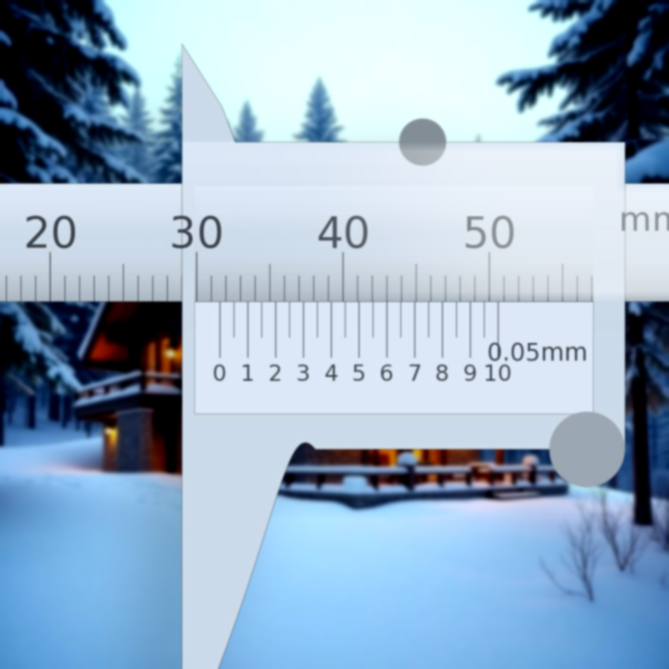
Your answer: {"value": 31.6, "unit": "mm"}
